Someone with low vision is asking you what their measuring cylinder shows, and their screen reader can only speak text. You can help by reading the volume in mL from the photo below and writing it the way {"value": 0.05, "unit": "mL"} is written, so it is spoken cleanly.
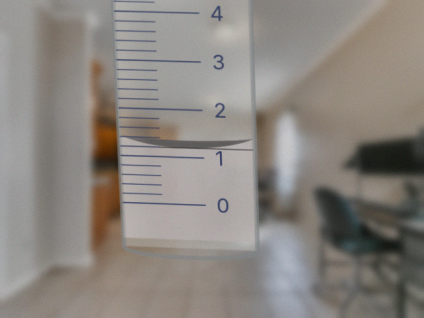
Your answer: {"value": 1.2, "unit": "mL"}
